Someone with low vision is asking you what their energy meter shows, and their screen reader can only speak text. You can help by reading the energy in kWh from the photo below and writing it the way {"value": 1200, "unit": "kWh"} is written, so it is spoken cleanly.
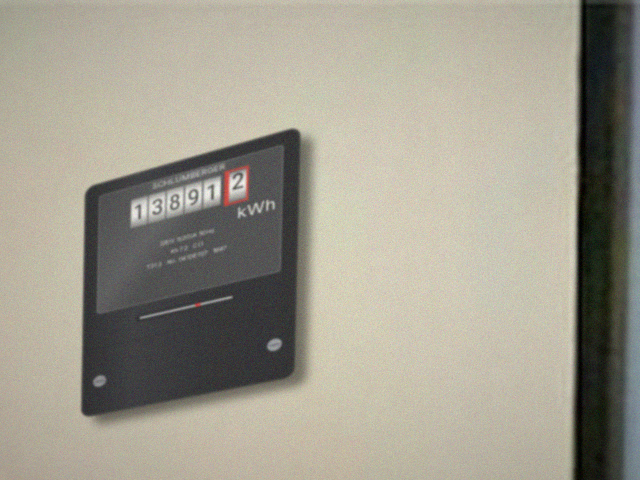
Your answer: {"value": 13891.2, "unit": "kWh"}
